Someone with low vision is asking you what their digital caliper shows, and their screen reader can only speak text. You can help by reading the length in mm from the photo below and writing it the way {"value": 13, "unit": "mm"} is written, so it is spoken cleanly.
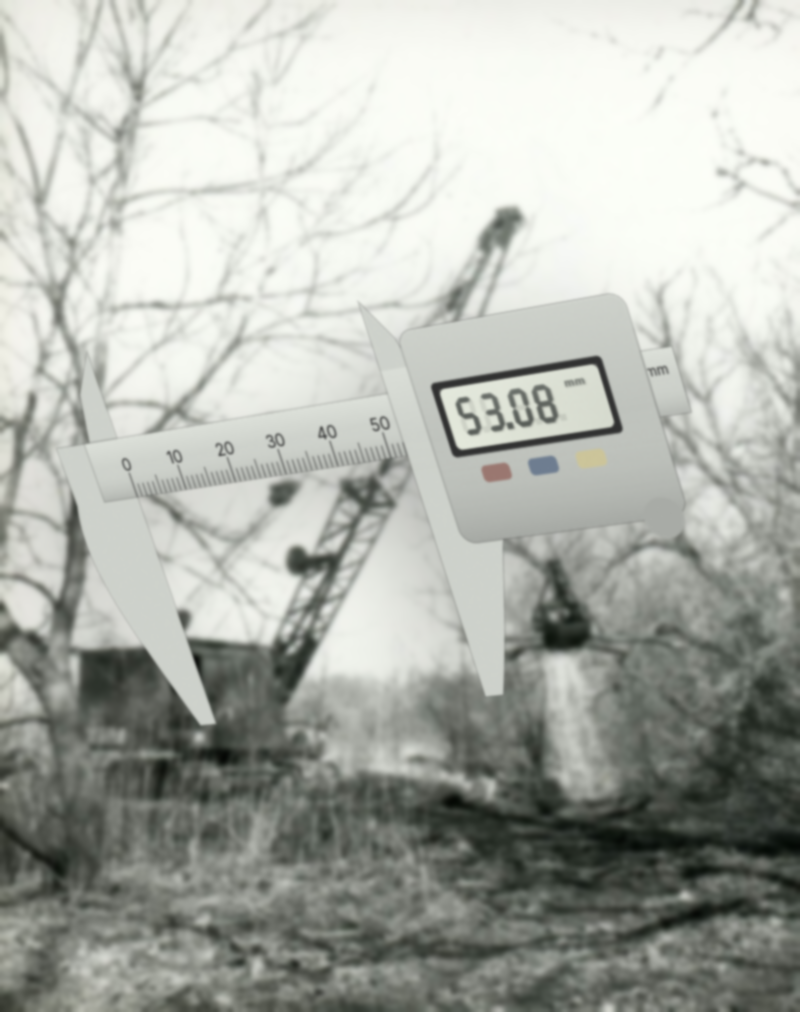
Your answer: {"value": 53.08, "unit": "mm"}
